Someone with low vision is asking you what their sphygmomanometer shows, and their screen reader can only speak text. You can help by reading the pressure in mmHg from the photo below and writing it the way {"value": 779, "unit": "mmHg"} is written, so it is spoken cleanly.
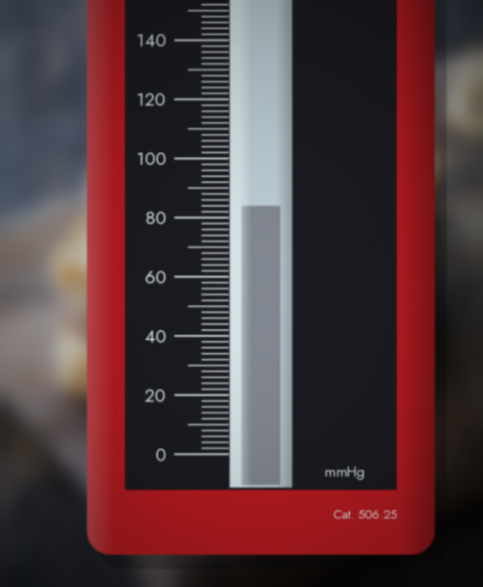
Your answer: {"value": 84, "unit": "mmHg"}
